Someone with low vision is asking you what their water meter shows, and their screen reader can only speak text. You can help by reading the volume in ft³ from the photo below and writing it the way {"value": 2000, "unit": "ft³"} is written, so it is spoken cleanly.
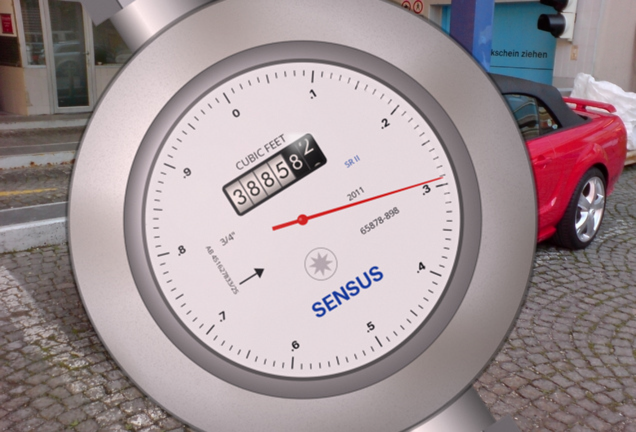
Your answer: {"value": 388582.29, "unit": "ft³"}
